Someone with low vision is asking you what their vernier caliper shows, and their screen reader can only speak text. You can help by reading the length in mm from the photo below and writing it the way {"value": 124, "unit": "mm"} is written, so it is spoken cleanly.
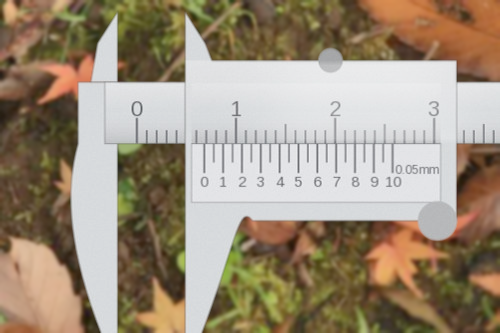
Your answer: {"value": 6.8, "unit": "mm"}
